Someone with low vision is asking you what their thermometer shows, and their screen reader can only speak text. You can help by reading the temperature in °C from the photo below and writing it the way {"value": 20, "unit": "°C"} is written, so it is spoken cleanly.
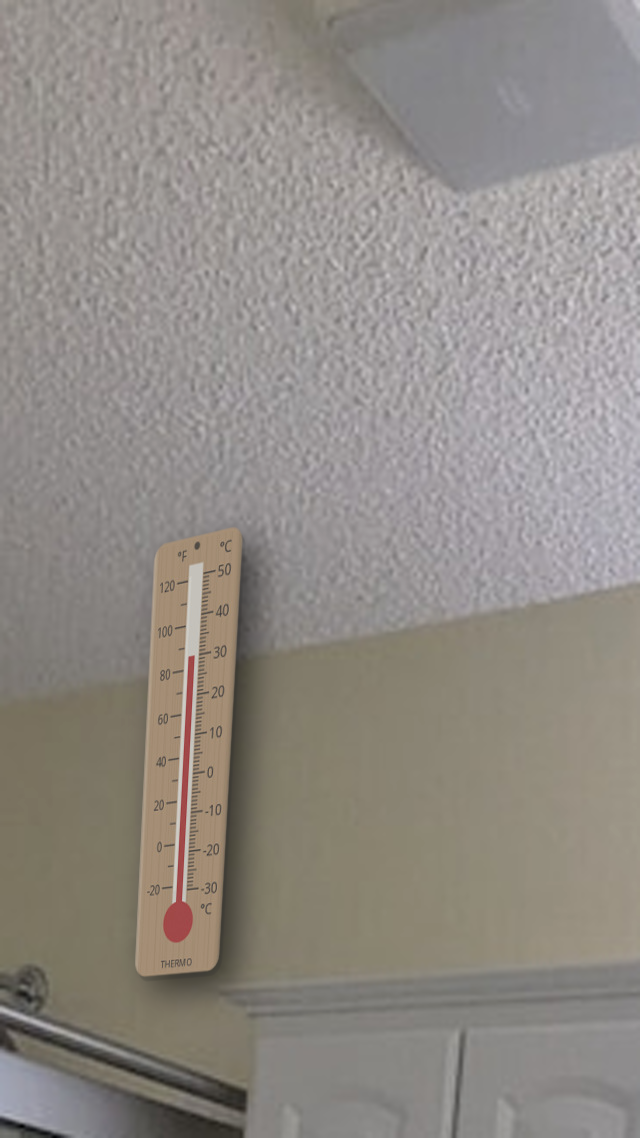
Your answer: {"value": 30, "unit": "°C"}
